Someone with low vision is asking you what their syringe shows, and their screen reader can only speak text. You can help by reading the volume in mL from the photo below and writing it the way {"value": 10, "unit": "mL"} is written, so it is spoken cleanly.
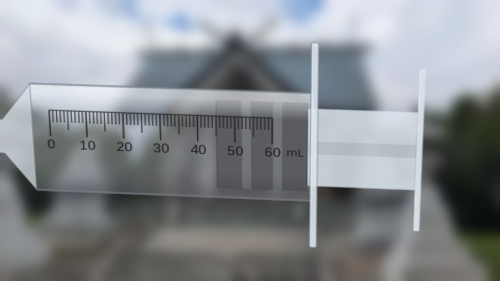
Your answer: {"value": 45, "unit": "mL"}
